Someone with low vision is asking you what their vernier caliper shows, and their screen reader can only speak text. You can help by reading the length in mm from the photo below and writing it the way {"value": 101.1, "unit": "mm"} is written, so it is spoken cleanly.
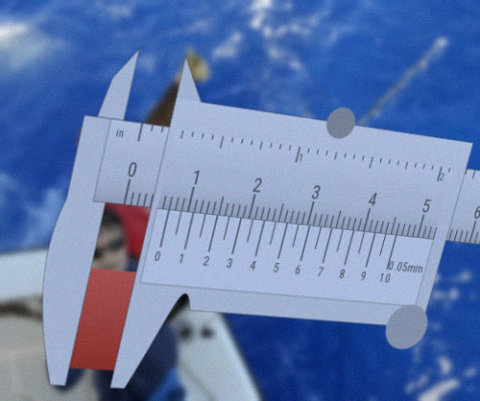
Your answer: {"value": 7.0, "unit": "mm"}
